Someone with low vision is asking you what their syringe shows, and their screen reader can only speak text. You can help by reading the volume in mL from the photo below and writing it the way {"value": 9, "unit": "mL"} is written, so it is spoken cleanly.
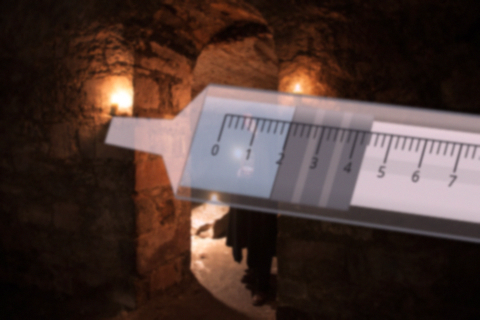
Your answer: {"value": 2, "unit": "mL"}
